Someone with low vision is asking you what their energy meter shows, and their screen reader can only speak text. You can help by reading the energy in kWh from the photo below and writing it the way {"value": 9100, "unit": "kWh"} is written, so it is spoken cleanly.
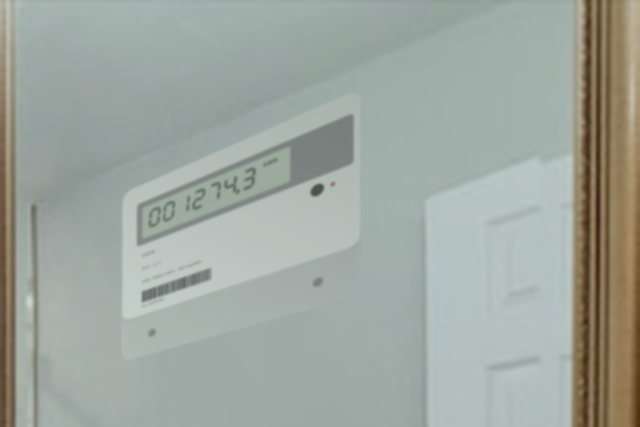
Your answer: {"value": 1274.3, "unit": "kWh"}
